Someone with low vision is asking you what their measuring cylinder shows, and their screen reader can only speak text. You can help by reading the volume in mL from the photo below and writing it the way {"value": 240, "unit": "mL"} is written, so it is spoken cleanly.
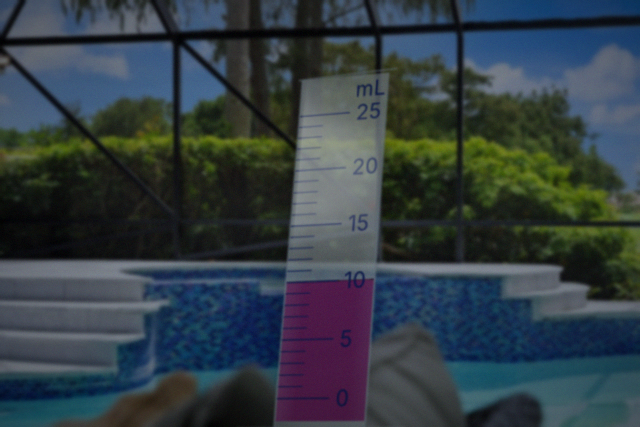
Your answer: {"value": 10, "unit": "mL"}
